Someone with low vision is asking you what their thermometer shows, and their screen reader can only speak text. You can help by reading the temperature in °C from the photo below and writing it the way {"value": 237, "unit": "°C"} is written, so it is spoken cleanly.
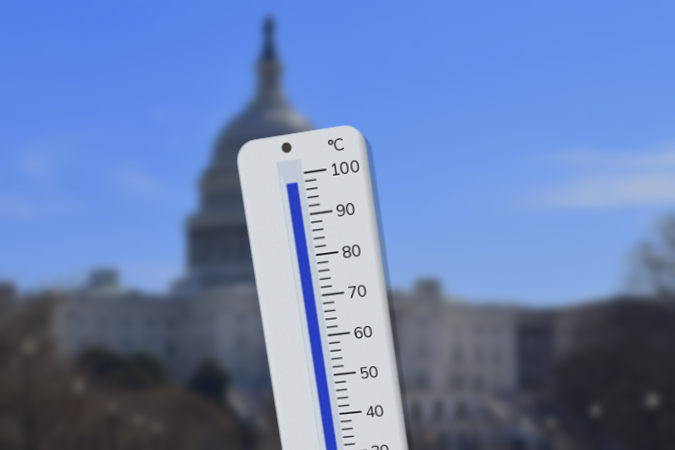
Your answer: {"value": 98, "unit": "°C"}
